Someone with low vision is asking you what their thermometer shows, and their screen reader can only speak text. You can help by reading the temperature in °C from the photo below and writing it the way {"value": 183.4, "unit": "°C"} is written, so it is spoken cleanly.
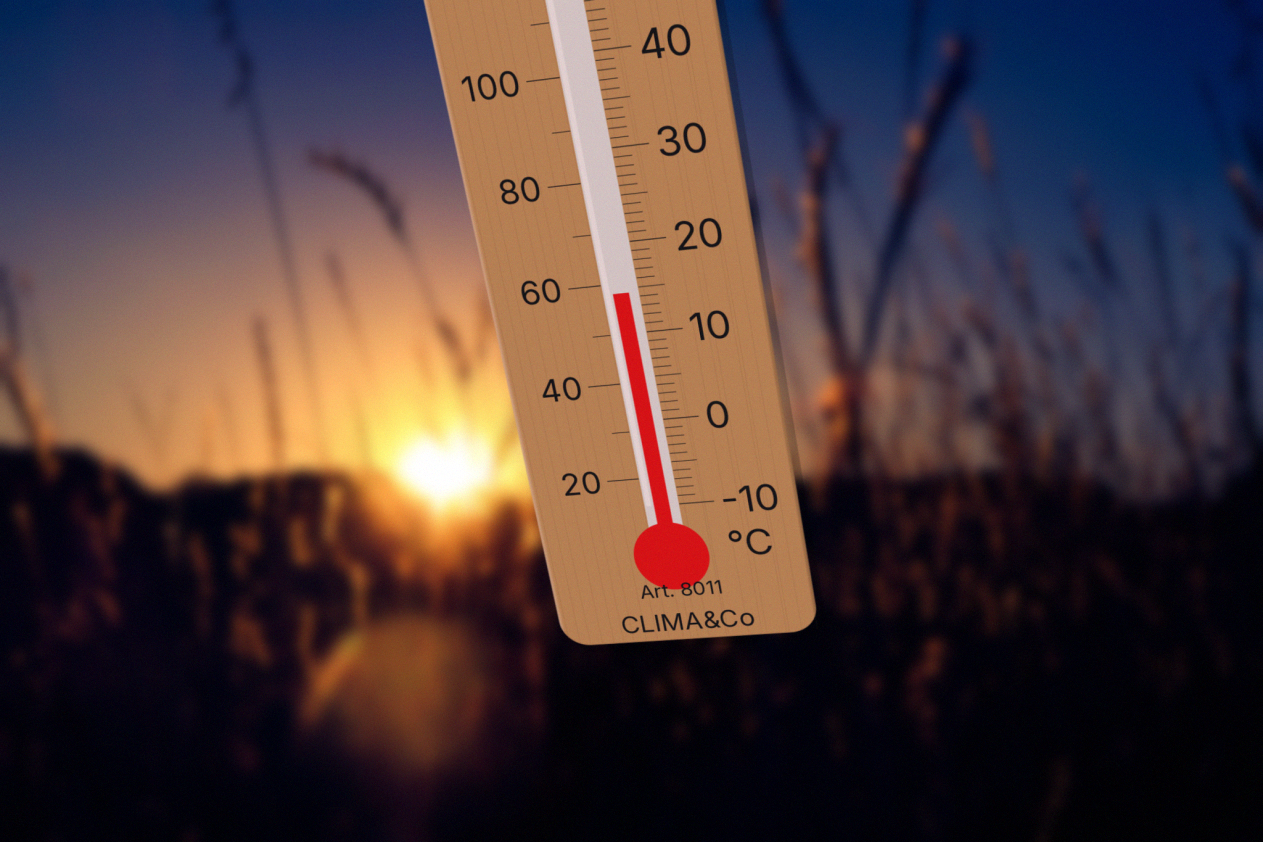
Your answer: {"value": 14.5, "unit": "°C"}
